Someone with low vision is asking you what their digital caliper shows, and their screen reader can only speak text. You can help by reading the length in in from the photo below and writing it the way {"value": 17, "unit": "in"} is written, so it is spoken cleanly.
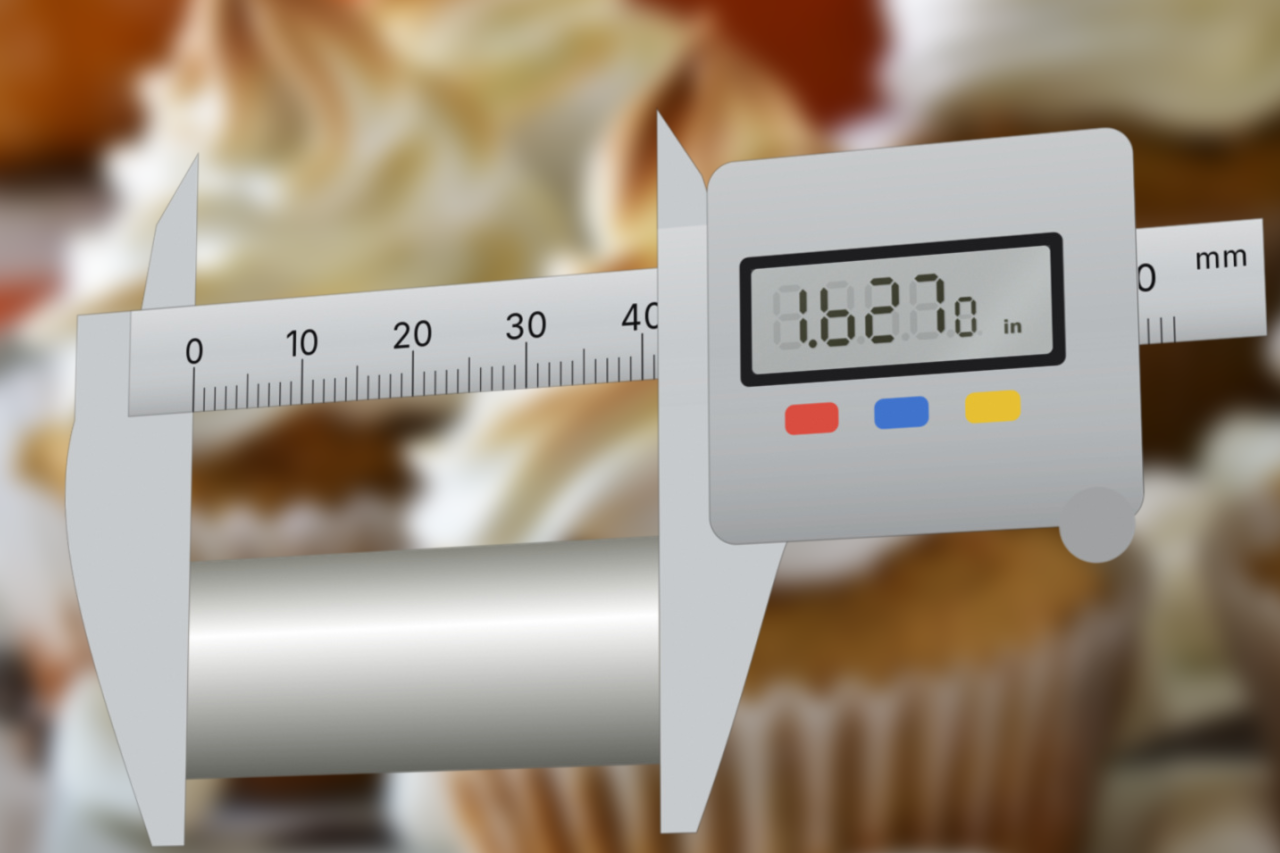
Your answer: {"value": 1.6270, "unit": "in"}
